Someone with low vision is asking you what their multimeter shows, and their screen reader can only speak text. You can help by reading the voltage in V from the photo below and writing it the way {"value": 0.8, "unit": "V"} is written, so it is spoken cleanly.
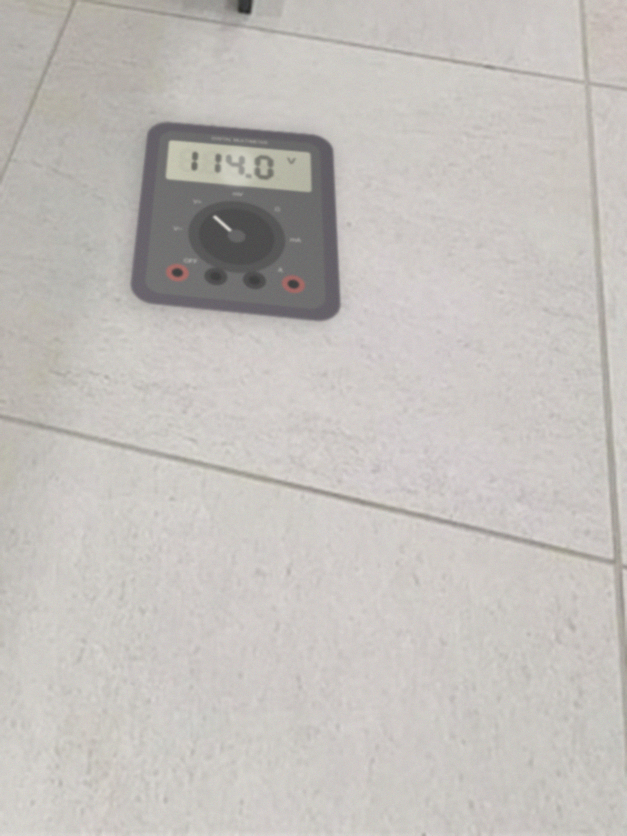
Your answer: {"value": 114.0, "unit": "V"}
